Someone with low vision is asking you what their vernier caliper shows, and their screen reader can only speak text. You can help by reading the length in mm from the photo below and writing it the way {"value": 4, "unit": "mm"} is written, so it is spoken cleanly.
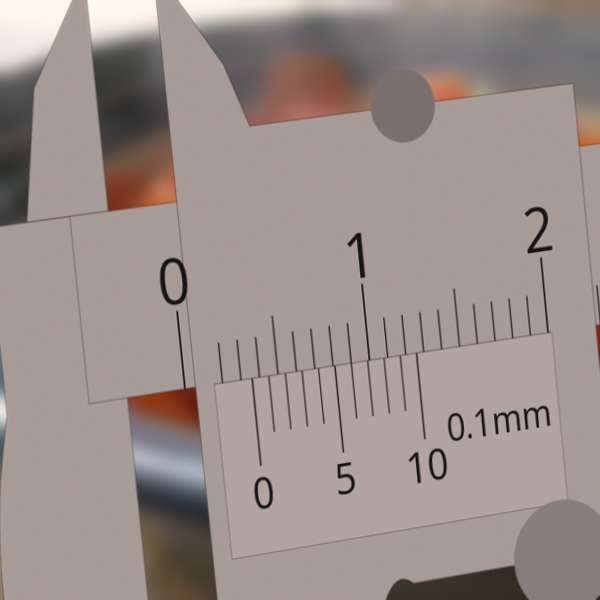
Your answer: {"value": 3.6, "unit": "mm"}
